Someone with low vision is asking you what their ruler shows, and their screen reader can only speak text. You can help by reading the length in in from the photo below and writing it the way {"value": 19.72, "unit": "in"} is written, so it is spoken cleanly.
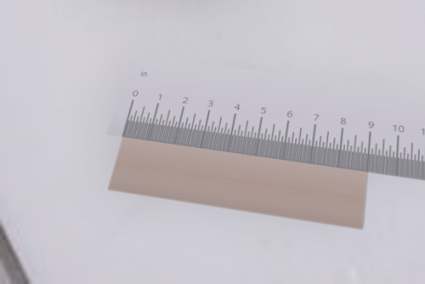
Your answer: {"value": 9, "unit": "in"}
